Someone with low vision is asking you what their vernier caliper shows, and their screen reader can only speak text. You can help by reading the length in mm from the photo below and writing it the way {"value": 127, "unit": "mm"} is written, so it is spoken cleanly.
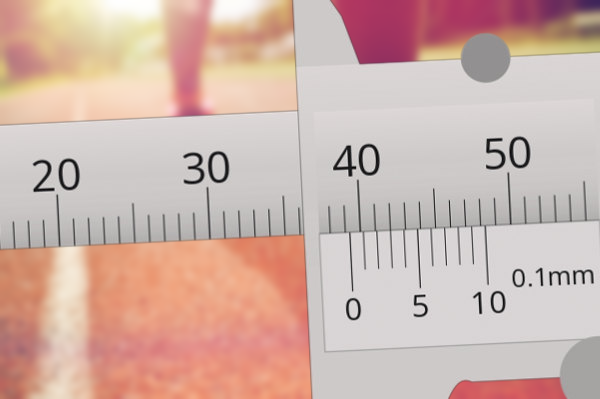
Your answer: {"value": 39.3, "unit": "mm"}
